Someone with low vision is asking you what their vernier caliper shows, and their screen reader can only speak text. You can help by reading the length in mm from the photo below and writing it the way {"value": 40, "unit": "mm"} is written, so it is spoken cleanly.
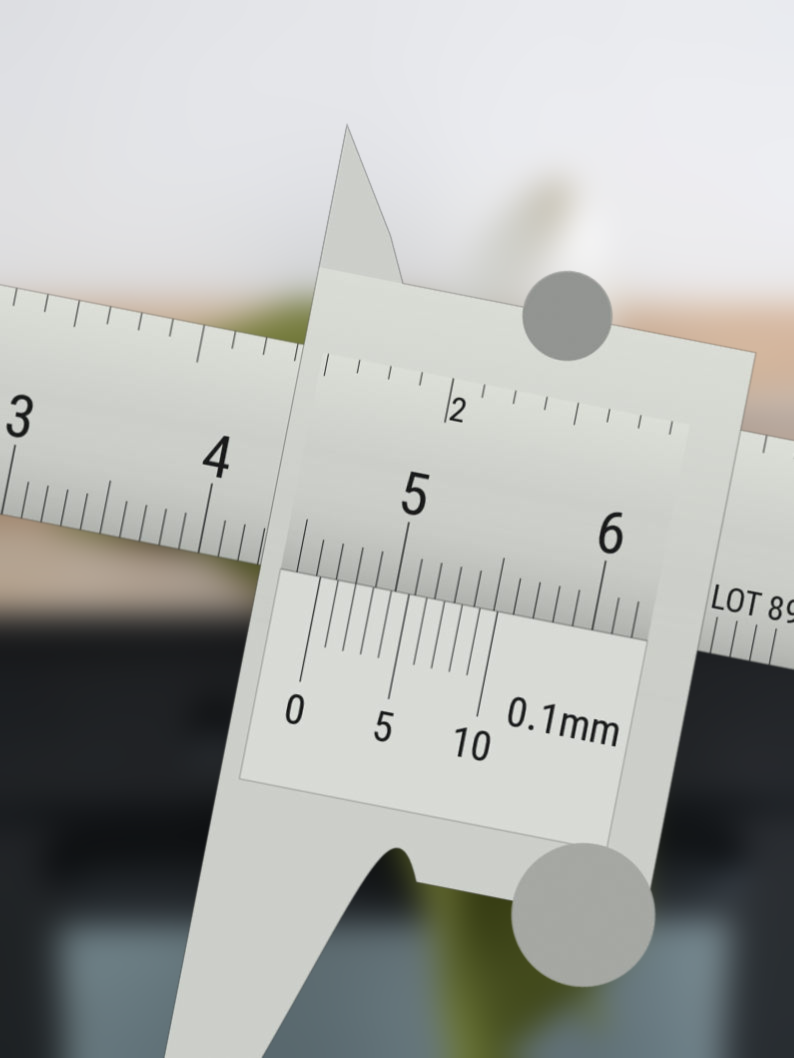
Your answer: {"value": 46.2, "unit": "mm"}
